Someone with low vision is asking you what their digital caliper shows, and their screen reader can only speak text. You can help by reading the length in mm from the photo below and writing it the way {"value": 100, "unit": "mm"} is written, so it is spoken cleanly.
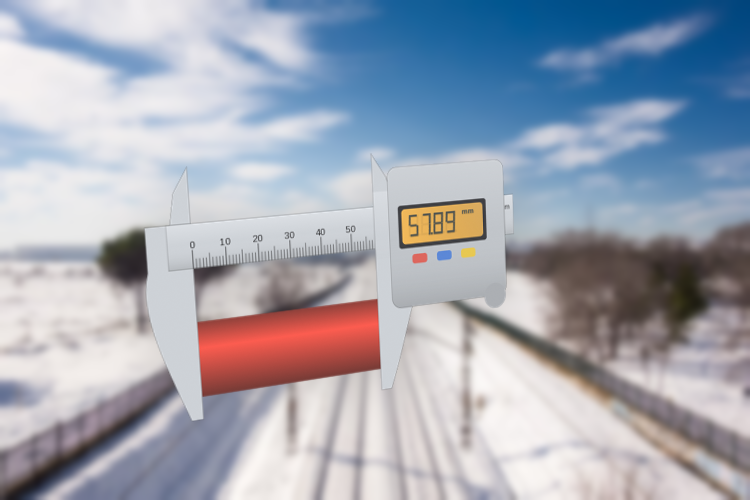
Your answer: {"value": 57.89, "unit": "mm"}
